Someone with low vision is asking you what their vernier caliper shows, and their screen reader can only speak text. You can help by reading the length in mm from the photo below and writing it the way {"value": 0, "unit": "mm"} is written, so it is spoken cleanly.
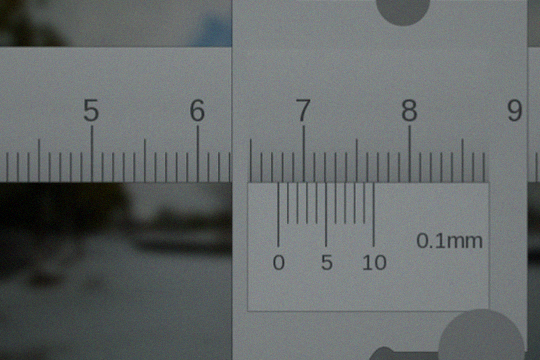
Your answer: {"value": 67.6, "unit": "mm"}
